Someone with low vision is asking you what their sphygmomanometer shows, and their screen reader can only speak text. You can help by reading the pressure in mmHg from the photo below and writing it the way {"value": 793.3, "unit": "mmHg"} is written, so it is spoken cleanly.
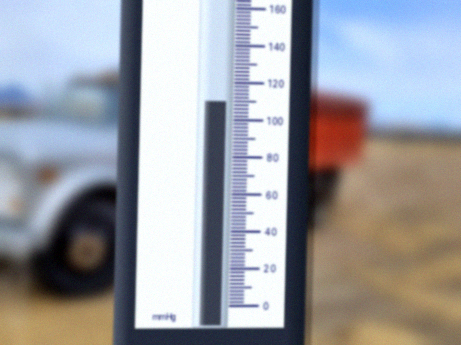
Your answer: {"value": 110, "unit": "mmHg"}
